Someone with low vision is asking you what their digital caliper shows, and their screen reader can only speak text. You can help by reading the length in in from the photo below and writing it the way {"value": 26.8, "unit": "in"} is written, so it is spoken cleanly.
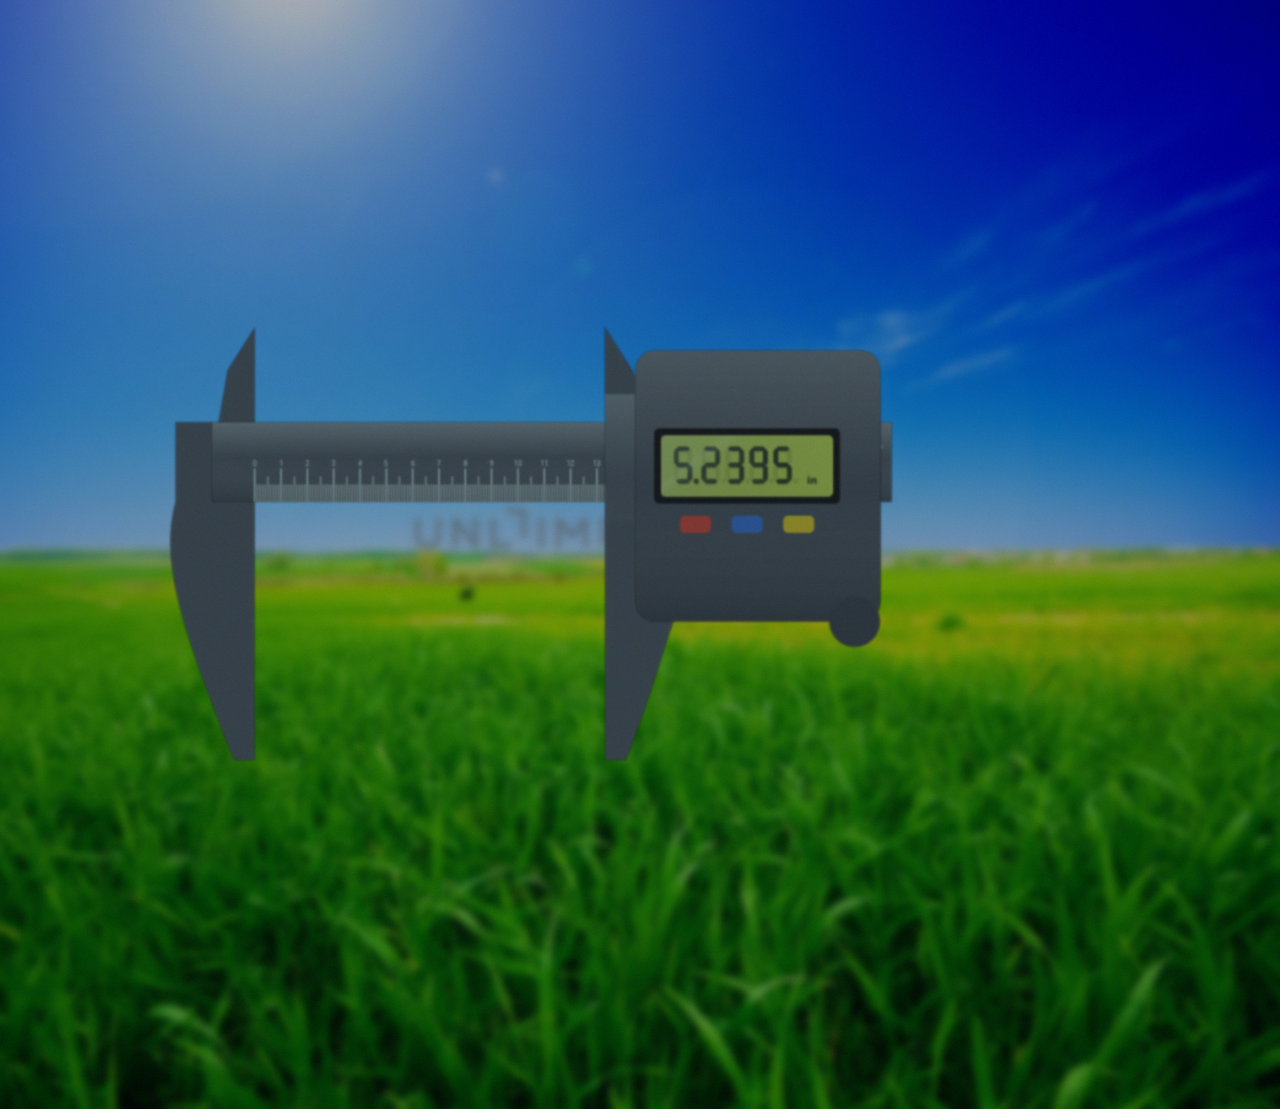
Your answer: {"value": 5.2395, "unit": "in"}
